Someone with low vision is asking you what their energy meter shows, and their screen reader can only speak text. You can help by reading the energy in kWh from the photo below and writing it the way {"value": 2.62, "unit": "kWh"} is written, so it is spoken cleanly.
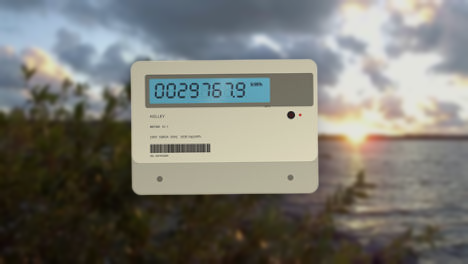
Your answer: {"value": 29767.9, "unit": "kWh"}
